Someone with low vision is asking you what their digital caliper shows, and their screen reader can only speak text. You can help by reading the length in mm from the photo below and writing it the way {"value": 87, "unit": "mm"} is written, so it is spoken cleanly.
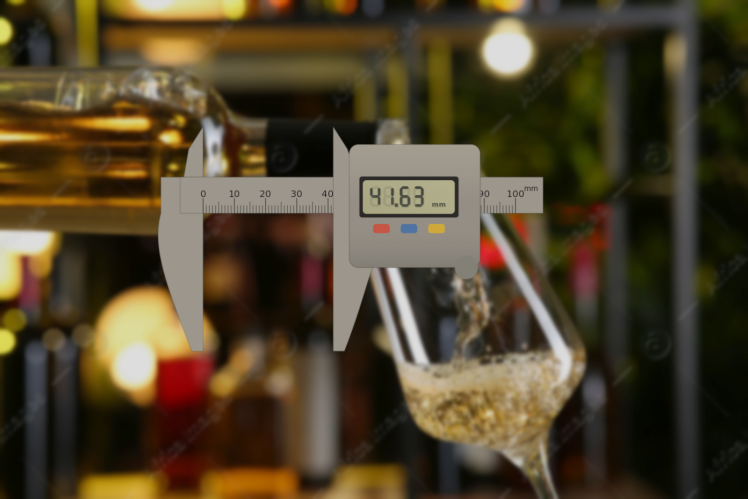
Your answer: {"value": 41.63, "unit": "mm"}
